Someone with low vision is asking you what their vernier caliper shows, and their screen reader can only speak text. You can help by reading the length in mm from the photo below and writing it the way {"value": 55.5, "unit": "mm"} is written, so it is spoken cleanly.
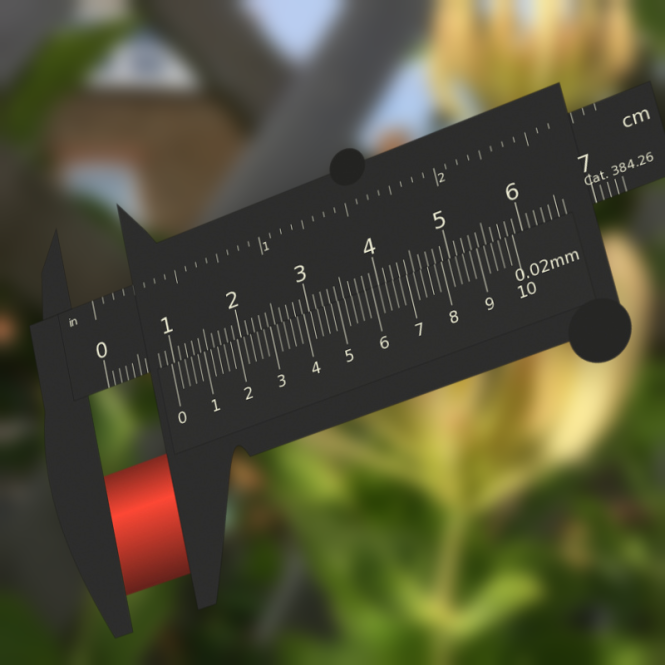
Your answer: {"value": 9.6, "unit": "mm"}
